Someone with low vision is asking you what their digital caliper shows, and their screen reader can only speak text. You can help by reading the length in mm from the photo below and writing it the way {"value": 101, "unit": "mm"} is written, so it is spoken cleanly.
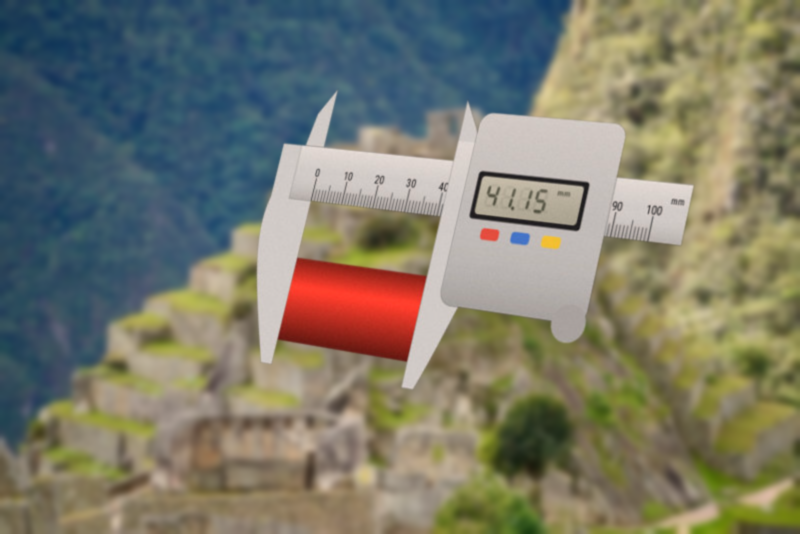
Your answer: {"value": 41.15, "unit": "mm"}
